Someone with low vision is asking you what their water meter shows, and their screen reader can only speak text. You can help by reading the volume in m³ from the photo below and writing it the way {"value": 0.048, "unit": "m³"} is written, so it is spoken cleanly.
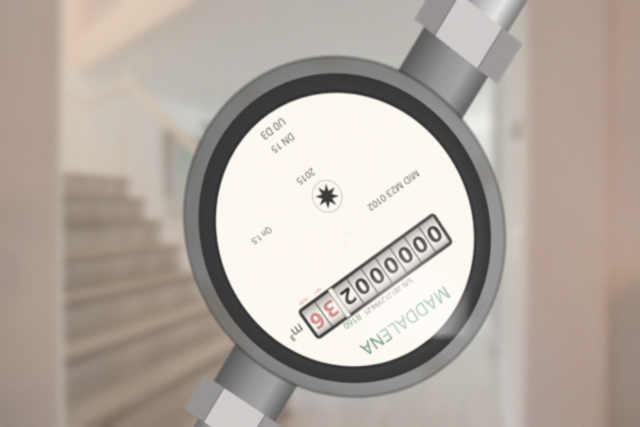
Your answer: {"value": 2.36, "unit": "m³"}
